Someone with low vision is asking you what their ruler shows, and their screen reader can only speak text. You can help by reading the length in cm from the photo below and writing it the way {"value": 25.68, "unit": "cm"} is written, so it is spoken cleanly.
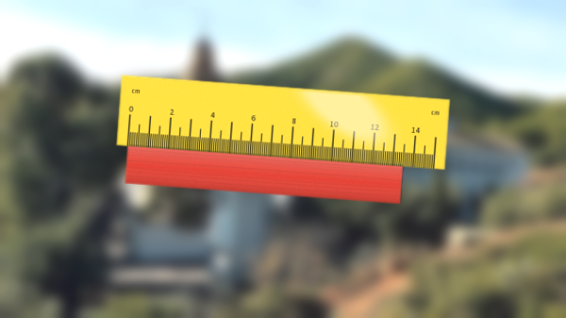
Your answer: {"value": 13.5, "unit": "cm"}
